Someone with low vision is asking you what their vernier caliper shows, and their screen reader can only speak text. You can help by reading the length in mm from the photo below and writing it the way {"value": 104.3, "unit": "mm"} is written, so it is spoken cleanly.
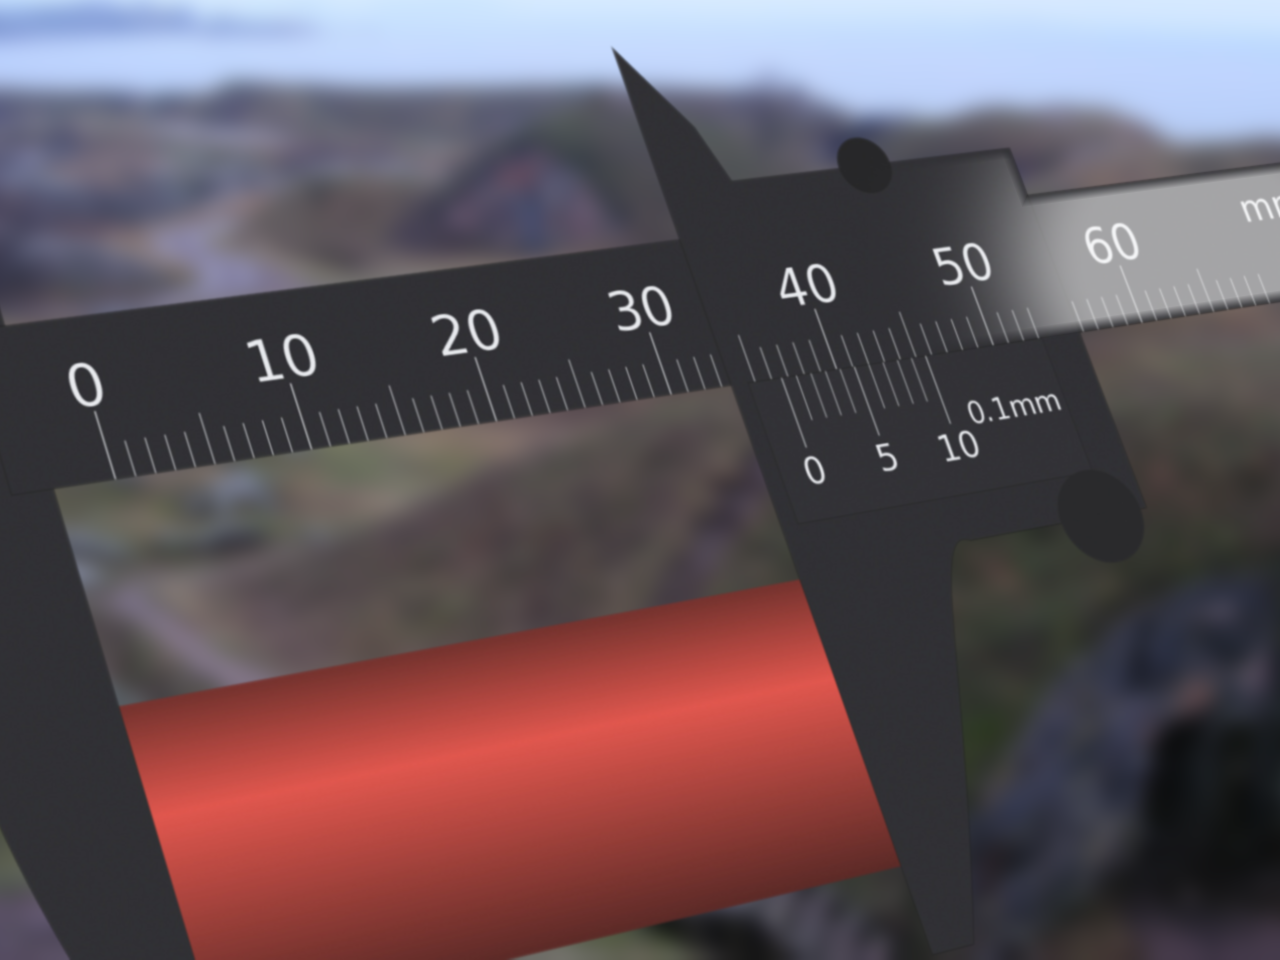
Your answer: {"value": 36.6, "unit": "mm"}
